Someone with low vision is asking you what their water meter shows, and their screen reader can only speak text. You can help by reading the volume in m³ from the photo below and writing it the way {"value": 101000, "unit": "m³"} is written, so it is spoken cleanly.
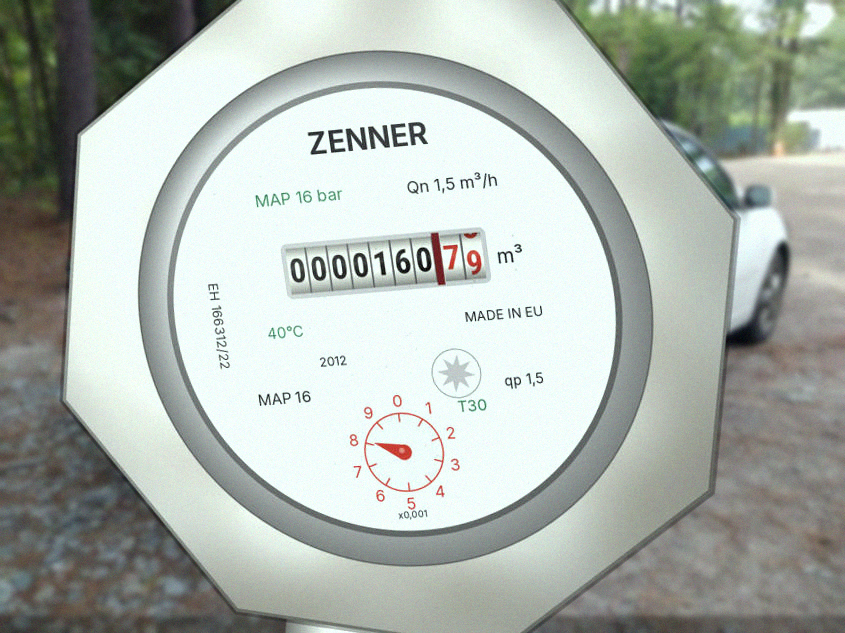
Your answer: {"value": 160.788, "unit": "m³"}
